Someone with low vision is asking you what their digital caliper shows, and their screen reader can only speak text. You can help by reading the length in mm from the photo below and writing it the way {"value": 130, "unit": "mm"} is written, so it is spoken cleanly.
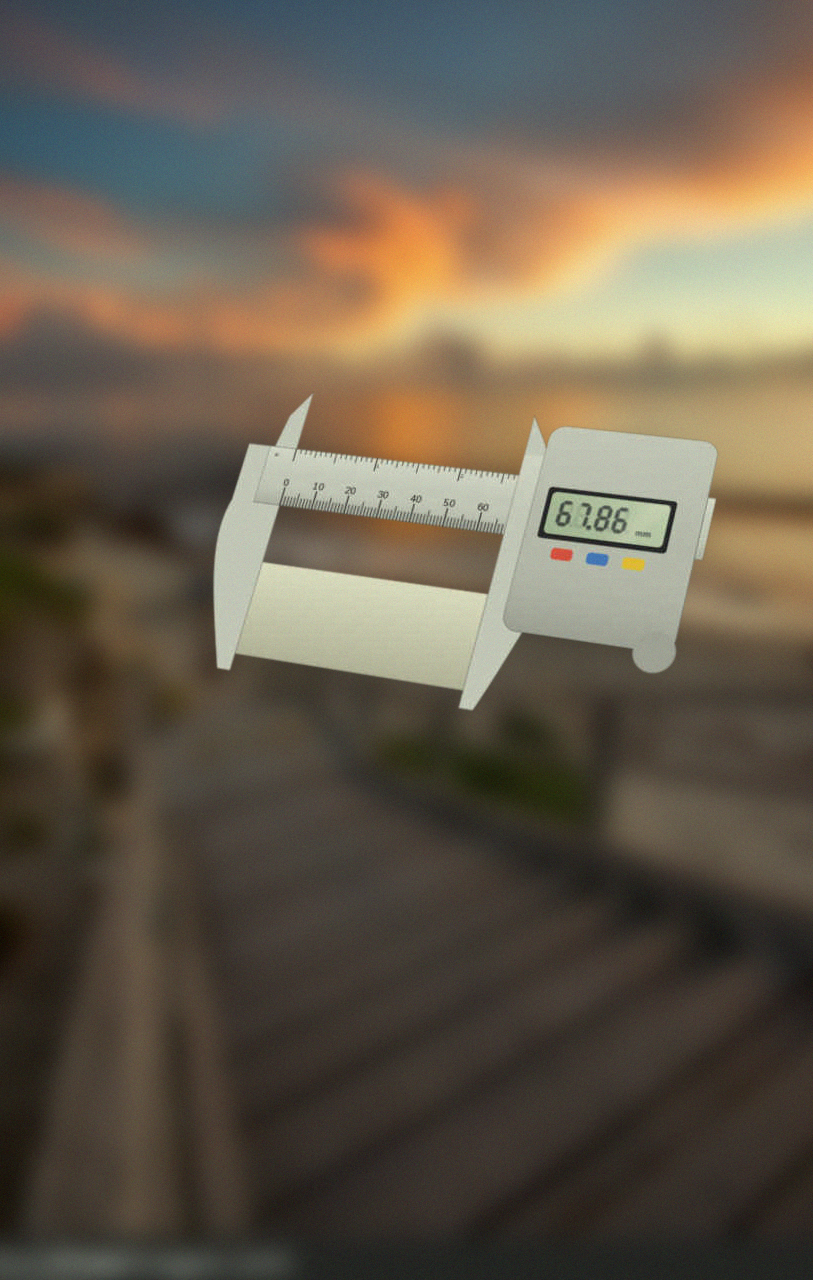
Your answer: {"value": 67.86, "unit": "mm"}
